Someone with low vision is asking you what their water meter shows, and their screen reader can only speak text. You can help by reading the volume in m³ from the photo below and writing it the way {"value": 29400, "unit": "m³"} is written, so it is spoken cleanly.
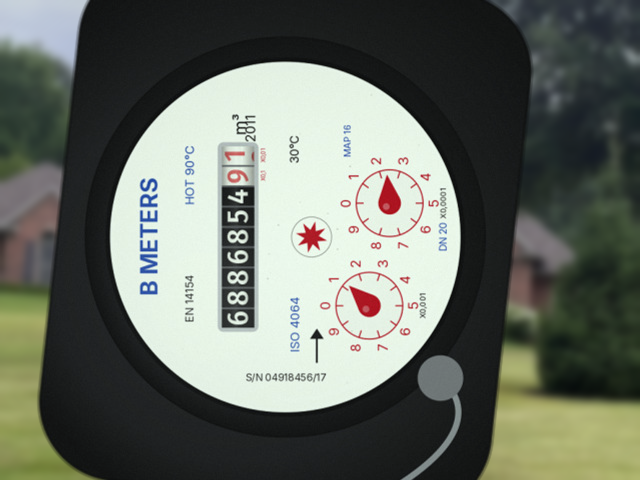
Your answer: {"value": 6886854.9112, "unit": "m³"}
